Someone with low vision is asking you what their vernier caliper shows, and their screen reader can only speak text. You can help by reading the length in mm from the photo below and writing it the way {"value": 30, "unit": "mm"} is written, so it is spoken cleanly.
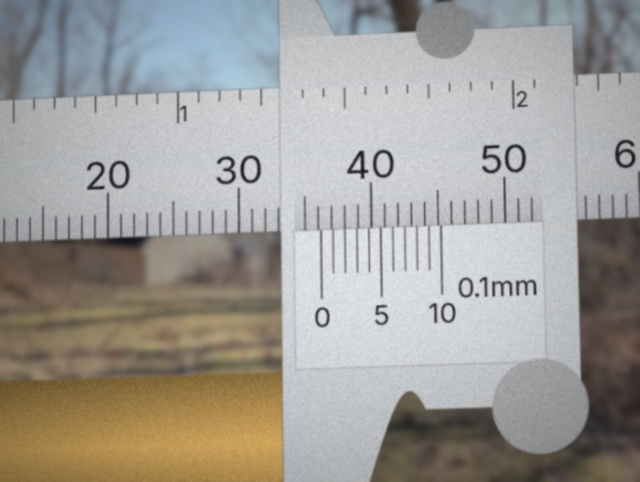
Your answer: {"value": 36.2, "unit": "mm"}
